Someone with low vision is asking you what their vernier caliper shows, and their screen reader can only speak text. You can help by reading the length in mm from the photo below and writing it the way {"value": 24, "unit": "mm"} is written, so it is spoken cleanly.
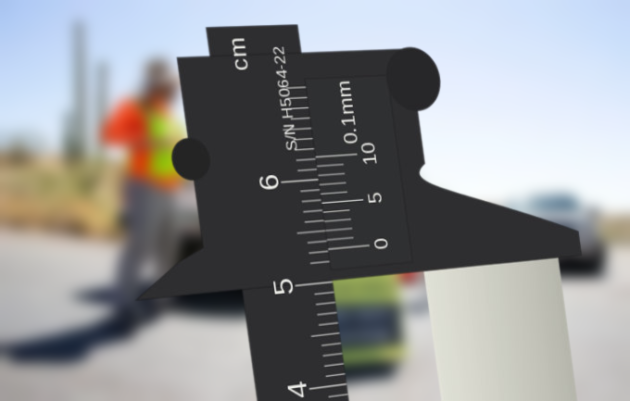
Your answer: {"value": 53.2, "unit": "mm"}
